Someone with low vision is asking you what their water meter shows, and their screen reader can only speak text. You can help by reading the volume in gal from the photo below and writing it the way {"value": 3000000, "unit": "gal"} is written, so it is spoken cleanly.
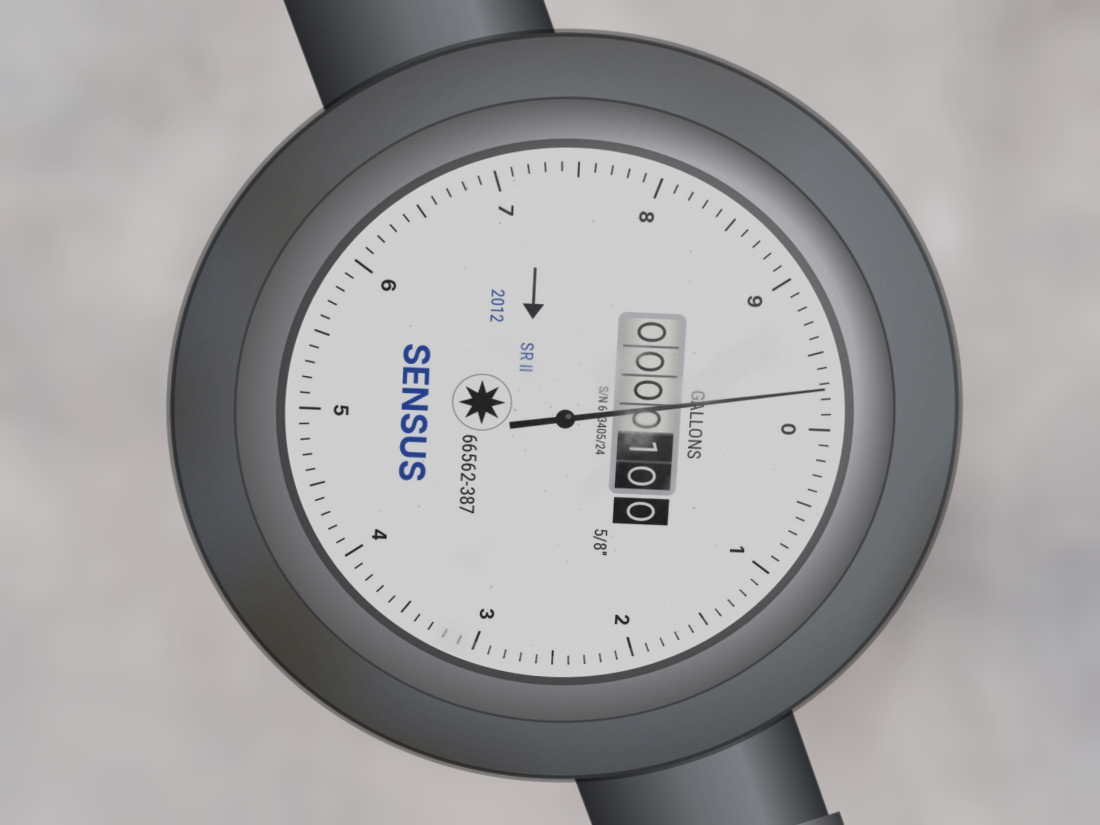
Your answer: {"value": 99.7, "unit": "gal"}
